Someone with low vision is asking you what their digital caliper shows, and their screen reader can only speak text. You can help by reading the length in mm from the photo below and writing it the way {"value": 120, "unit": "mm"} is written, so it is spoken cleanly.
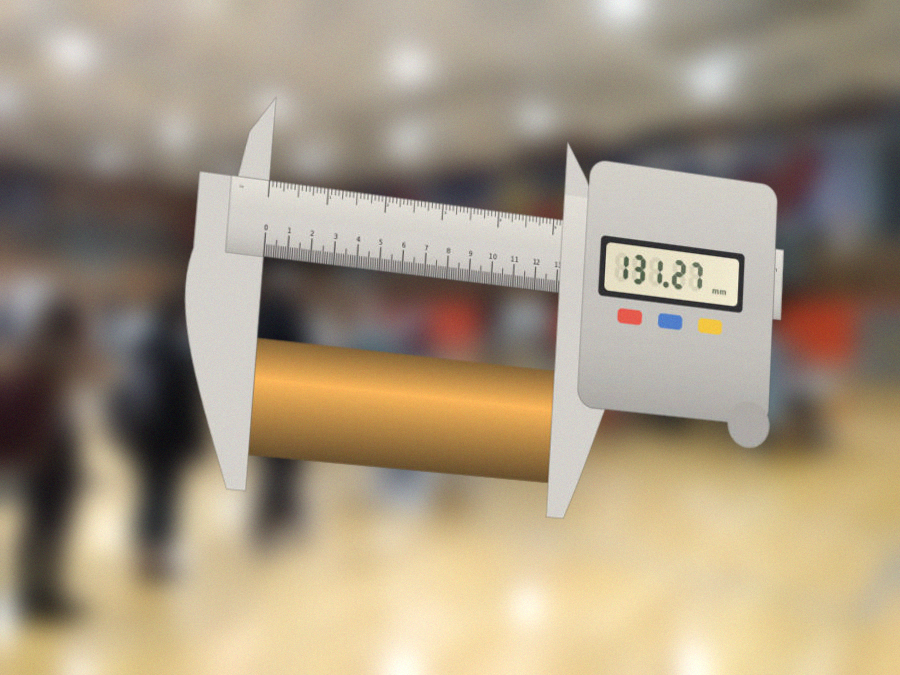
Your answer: {"value": 131.27, "unit": "mm"}
